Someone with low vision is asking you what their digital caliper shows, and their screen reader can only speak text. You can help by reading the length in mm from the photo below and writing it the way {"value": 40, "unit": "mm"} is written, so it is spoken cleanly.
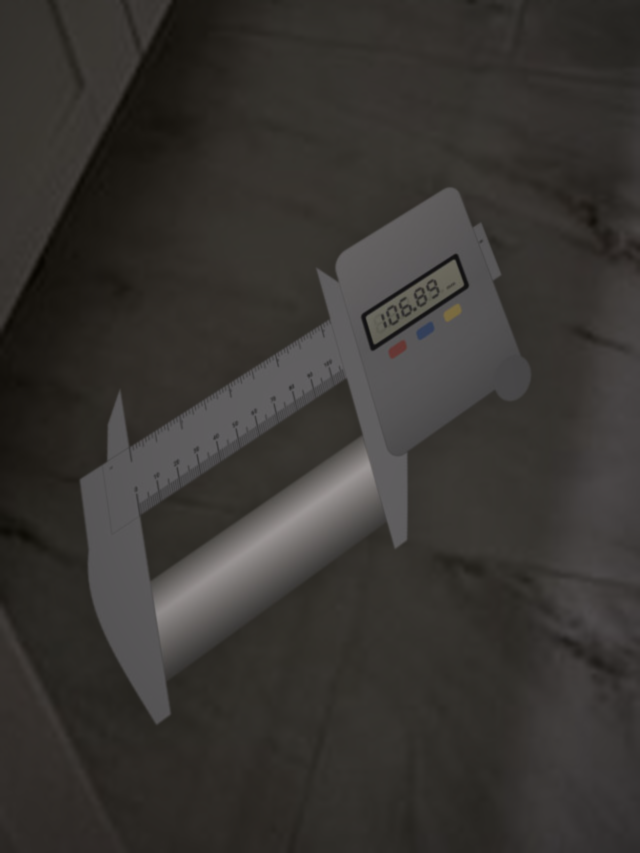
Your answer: {"value": 106.89, "unit": "mm"}
